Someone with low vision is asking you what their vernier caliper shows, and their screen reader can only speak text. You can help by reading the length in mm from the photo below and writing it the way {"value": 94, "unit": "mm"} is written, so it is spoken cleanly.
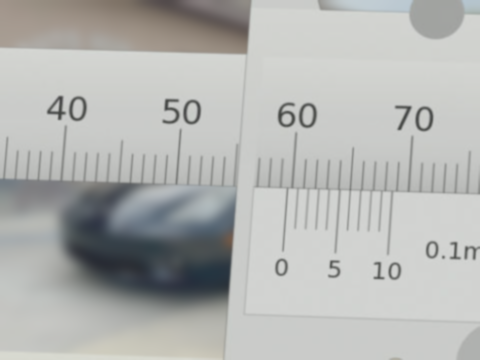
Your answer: {"value": 59.6, "unit": "mm"}
